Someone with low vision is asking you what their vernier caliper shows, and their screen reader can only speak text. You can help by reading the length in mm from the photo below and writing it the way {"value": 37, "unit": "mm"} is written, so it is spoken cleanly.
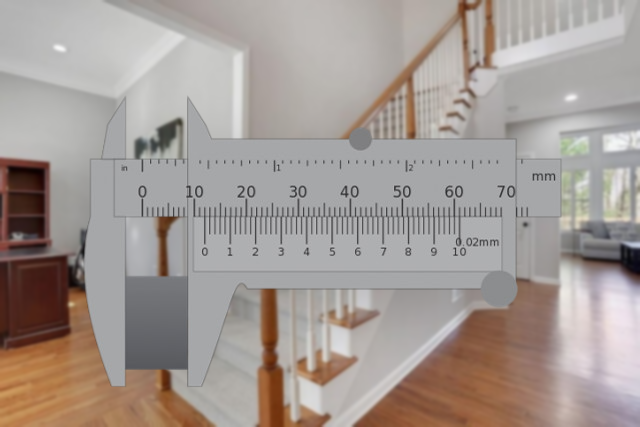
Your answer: {"value": 12.0, "unit": "mm"}
